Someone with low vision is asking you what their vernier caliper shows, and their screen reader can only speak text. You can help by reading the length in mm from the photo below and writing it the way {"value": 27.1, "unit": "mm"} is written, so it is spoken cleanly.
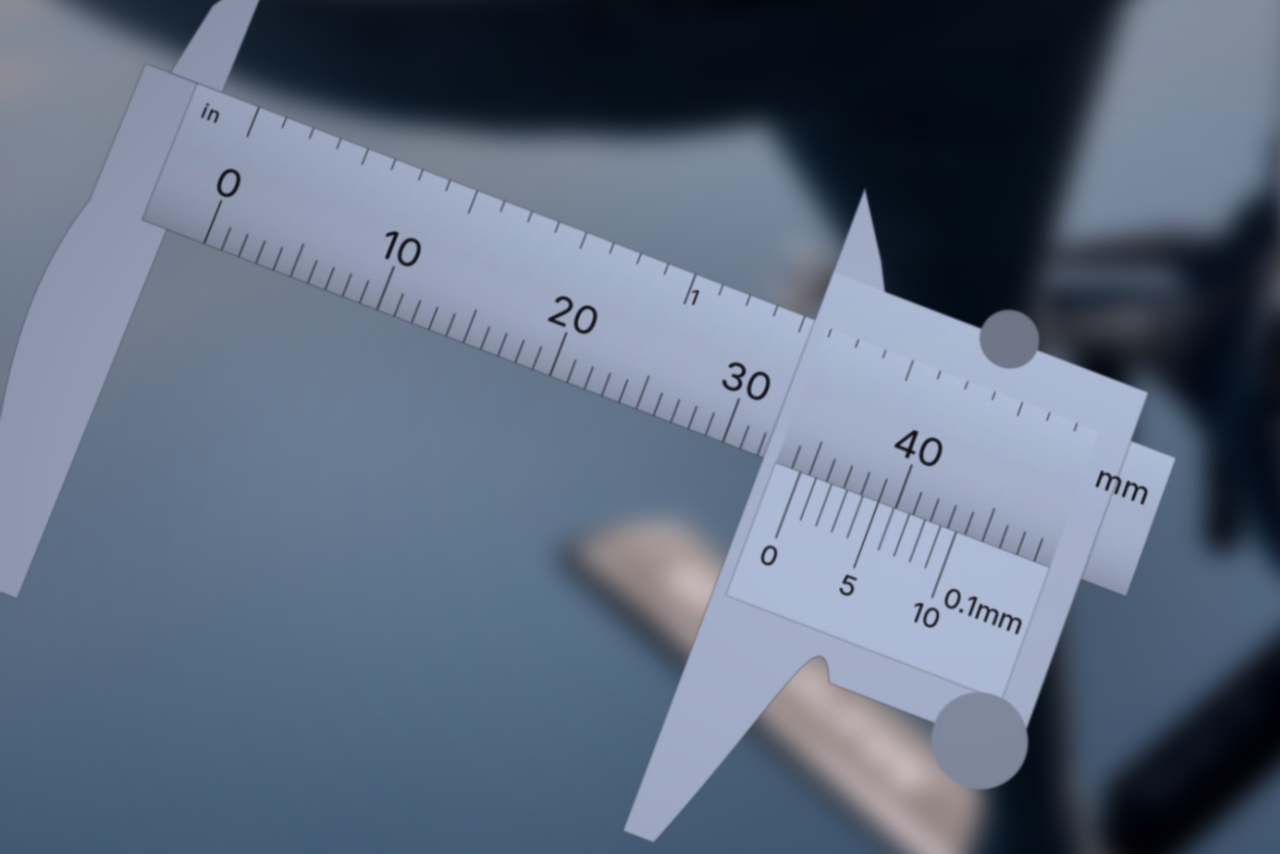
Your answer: {"value": 34.5, "unit": "mm"}
